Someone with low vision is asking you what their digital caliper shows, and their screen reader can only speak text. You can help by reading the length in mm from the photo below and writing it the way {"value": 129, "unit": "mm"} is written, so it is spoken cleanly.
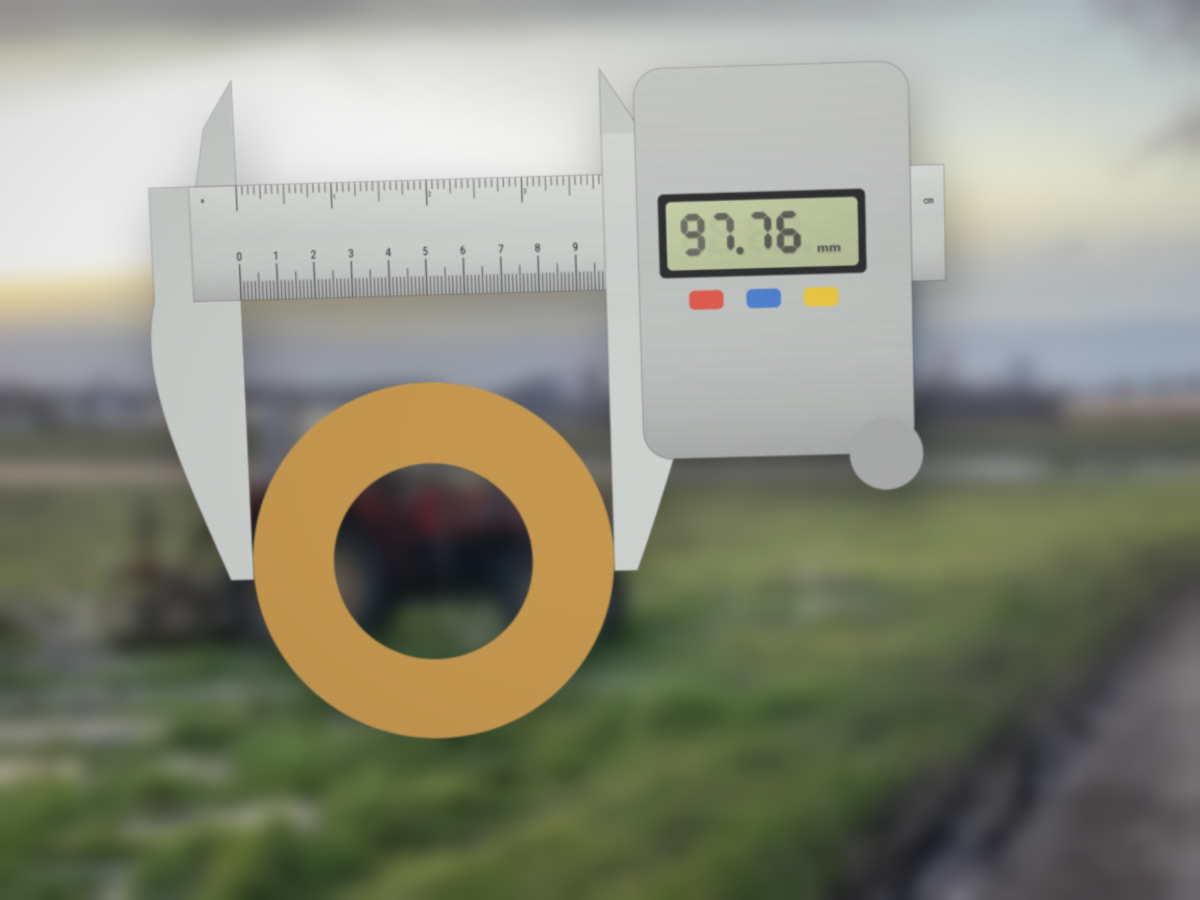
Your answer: {"value": 97.76, "unit": "mm"}
